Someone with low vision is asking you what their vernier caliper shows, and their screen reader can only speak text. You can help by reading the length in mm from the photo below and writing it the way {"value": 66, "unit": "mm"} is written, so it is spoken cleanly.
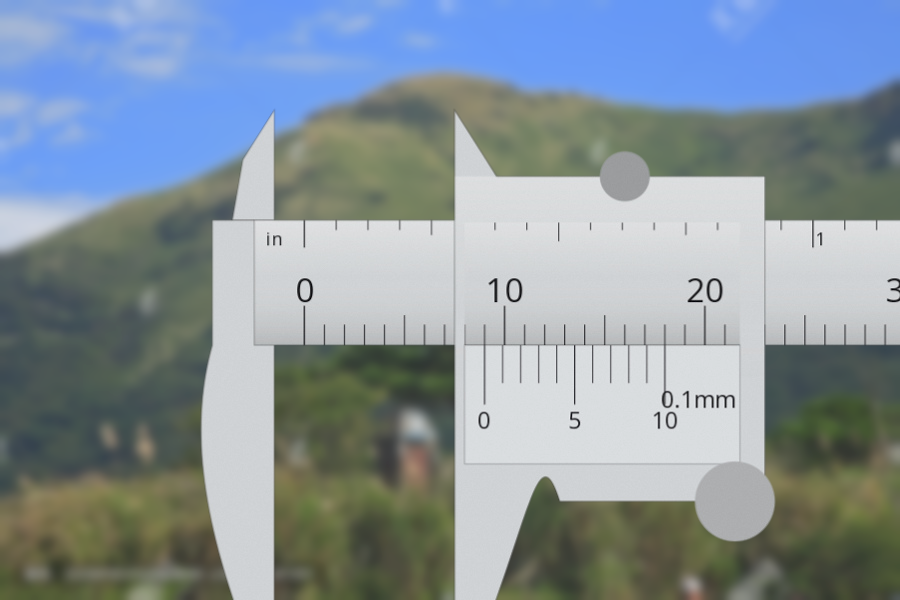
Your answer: {"value": 9.0, "unit": "mm"}
